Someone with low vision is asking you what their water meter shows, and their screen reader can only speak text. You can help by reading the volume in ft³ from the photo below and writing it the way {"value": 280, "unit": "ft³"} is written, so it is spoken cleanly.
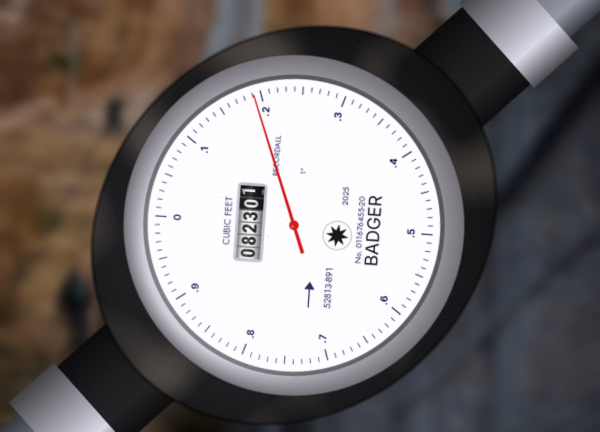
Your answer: {"value": 82301.19, "unit": "ft³"}
